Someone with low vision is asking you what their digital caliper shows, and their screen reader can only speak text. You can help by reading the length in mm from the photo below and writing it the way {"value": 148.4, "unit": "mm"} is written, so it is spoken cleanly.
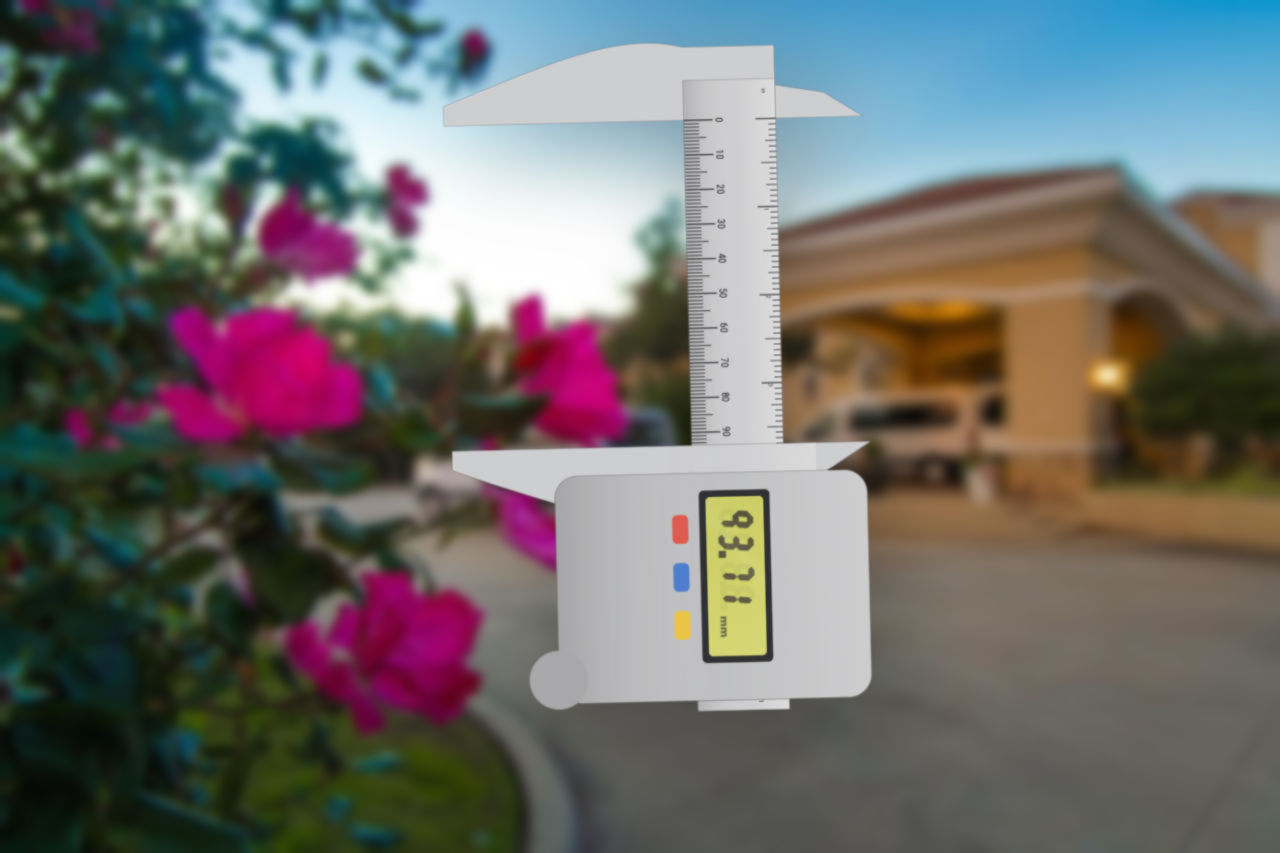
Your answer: {"value": 93.71, "unit": "mm"}
